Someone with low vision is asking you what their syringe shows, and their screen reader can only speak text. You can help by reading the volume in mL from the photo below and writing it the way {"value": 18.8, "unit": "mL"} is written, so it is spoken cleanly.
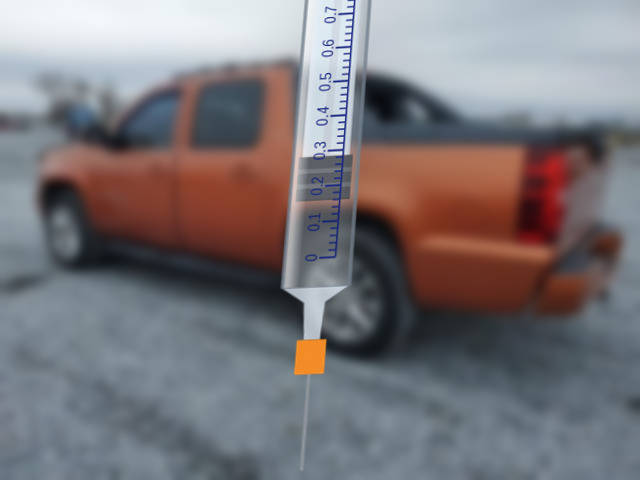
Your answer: {"value": 0.16, "unit": "mL"}
